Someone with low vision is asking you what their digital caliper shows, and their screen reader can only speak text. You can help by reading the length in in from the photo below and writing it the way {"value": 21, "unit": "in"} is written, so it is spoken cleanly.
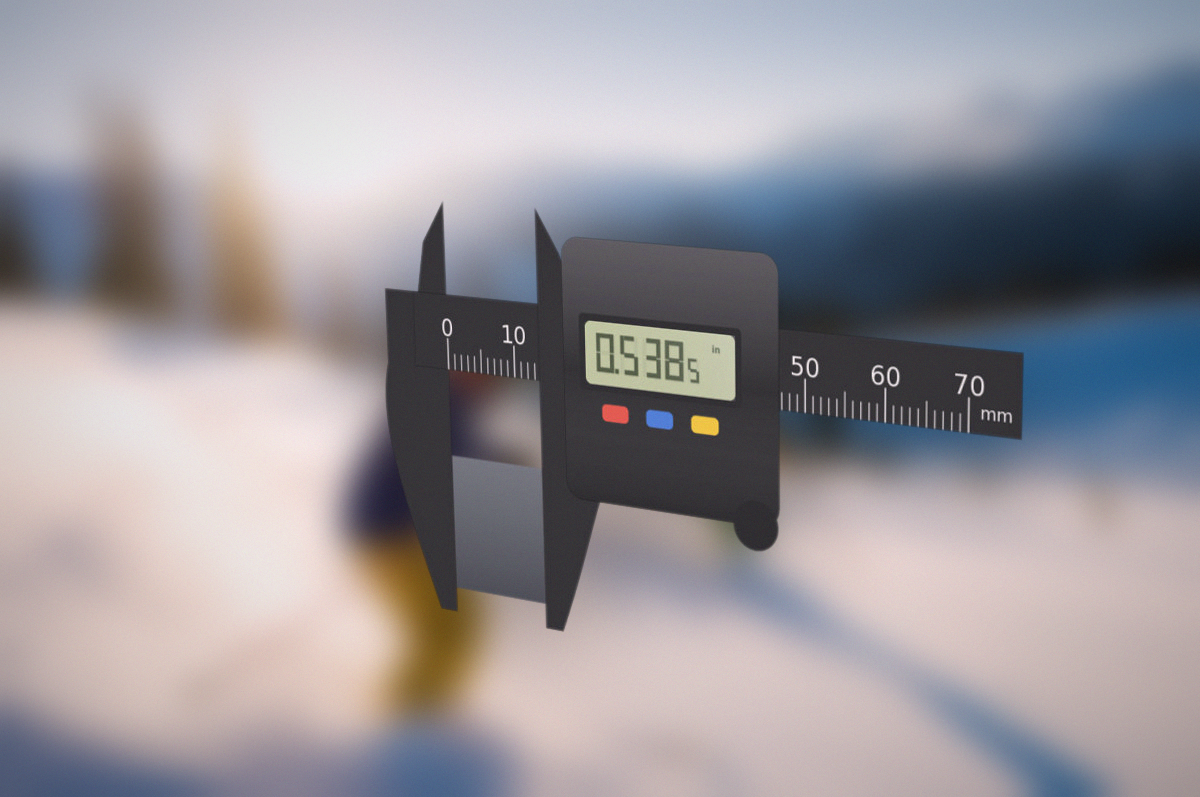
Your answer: {"value": 0.5385, "unit": "in"}
